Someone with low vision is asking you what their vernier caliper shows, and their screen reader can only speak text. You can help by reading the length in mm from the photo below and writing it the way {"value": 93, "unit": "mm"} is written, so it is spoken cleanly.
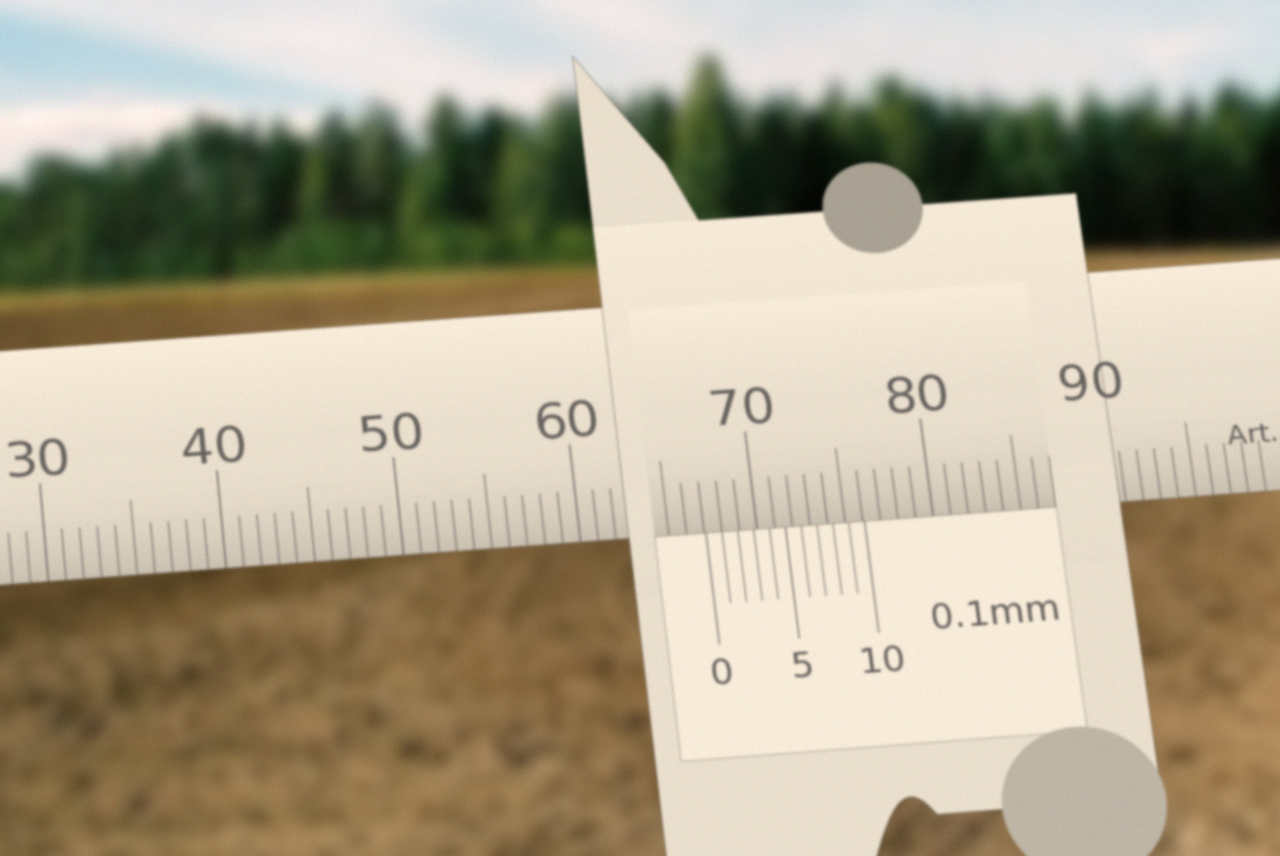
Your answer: {"value": 67.1, "unit": "mm"}
